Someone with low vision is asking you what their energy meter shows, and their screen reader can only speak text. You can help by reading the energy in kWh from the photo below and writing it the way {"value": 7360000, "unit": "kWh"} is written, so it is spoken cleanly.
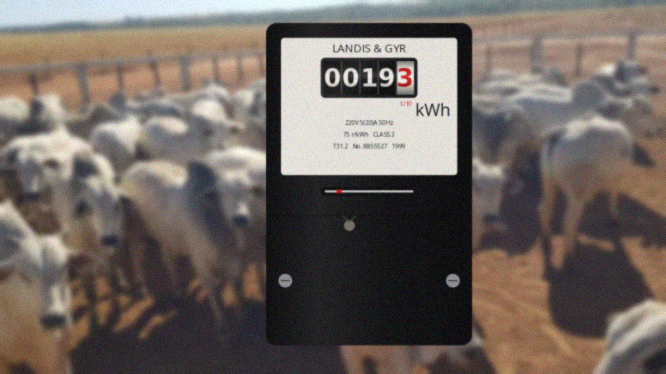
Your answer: {"value": 19.3, "unit": "kWh"}
